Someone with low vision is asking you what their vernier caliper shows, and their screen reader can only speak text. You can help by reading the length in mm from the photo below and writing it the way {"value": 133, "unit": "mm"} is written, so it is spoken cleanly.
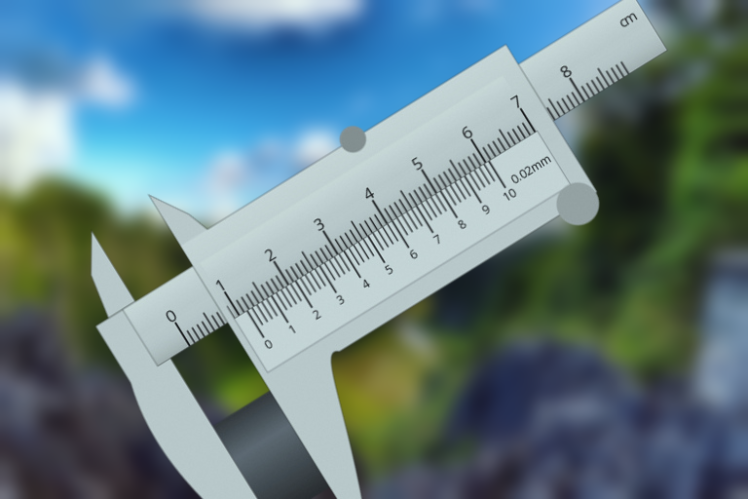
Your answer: {"value": 11.6, "unit": "mm"}
